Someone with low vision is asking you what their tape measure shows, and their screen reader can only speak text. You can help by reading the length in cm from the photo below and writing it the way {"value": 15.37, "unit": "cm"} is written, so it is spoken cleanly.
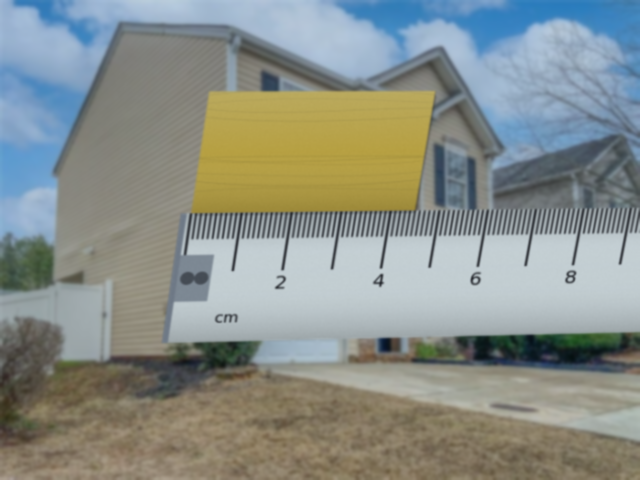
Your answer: {"value": 4.5, "unit": "cm"}
